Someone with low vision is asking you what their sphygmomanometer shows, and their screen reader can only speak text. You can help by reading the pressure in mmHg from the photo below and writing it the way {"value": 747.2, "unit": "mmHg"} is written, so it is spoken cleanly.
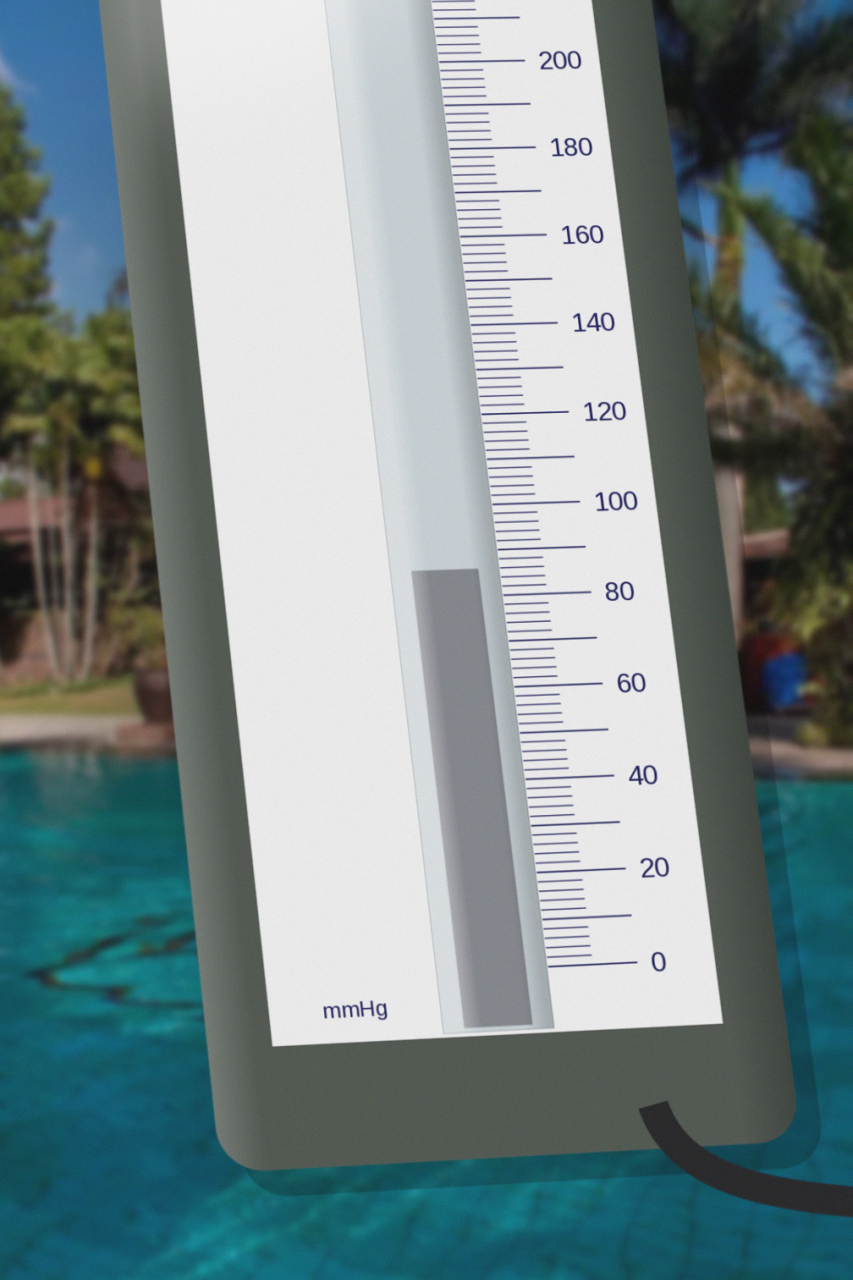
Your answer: {"value": 86, "unit": "mmHg"}
